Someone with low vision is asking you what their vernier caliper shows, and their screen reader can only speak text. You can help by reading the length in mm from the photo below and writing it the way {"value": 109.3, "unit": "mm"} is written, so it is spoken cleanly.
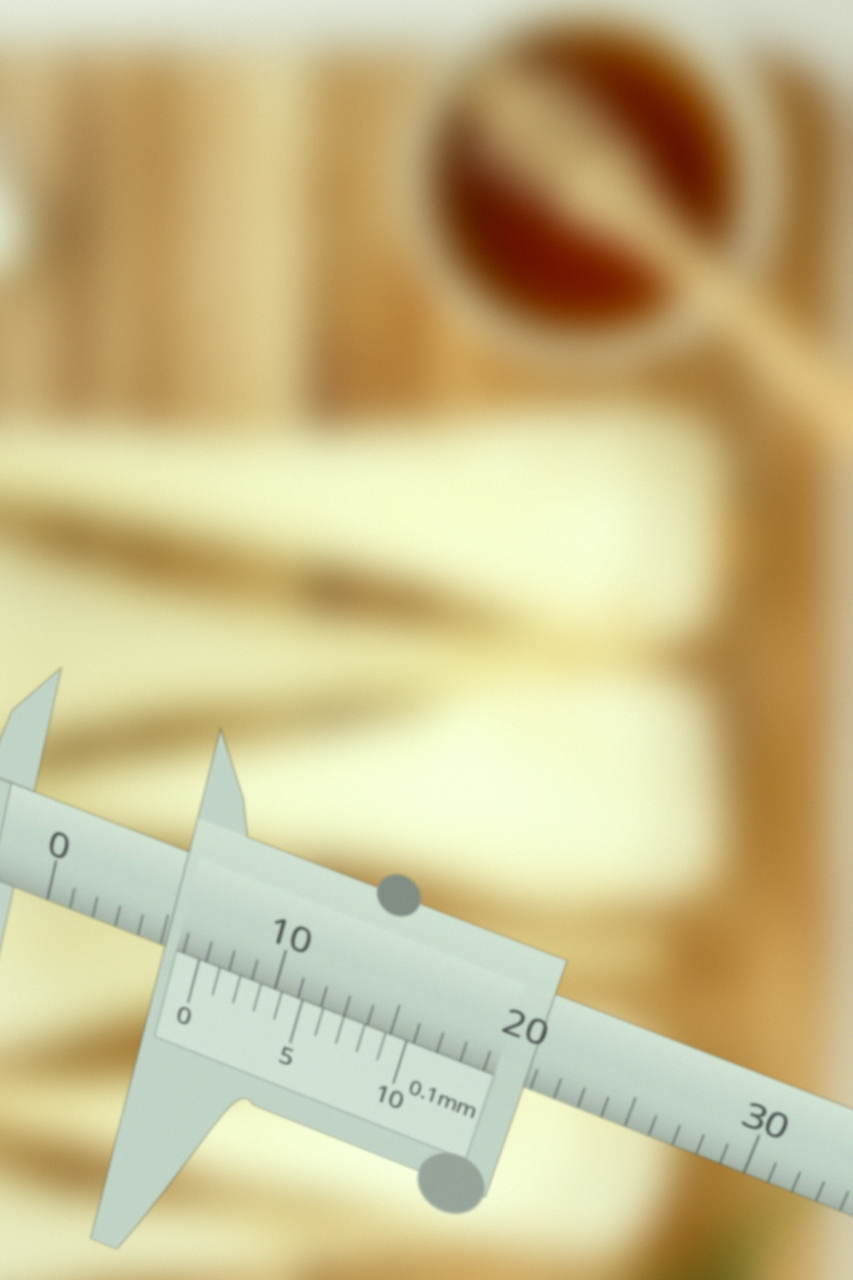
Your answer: {"value": 6.7, "unit": "mm"}
